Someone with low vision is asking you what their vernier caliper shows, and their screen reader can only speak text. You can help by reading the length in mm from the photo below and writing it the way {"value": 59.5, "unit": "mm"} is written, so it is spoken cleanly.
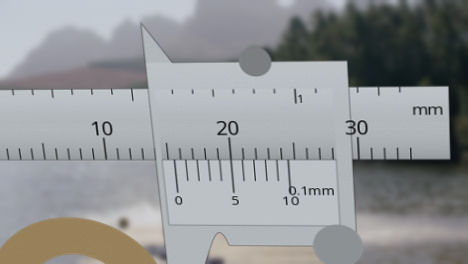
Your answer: {"value": 15.5, "unit": "mm"}
